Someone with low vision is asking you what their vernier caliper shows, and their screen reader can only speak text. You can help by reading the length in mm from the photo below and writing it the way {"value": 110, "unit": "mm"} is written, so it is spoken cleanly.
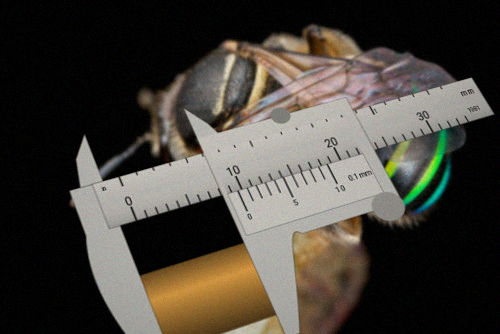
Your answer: {"value": 9.6, "unit": "mm"}
